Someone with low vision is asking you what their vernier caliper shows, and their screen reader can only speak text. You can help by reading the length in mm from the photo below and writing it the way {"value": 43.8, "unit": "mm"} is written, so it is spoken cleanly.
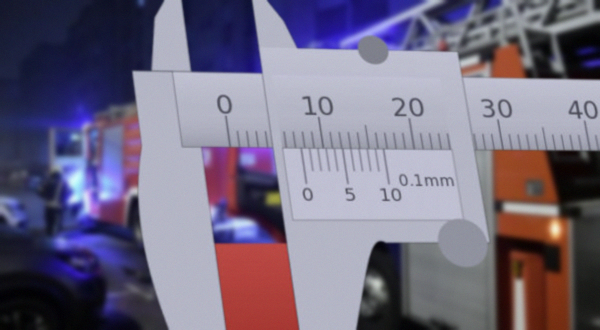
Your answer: {"value": 7.6, "unit": "mm"}
